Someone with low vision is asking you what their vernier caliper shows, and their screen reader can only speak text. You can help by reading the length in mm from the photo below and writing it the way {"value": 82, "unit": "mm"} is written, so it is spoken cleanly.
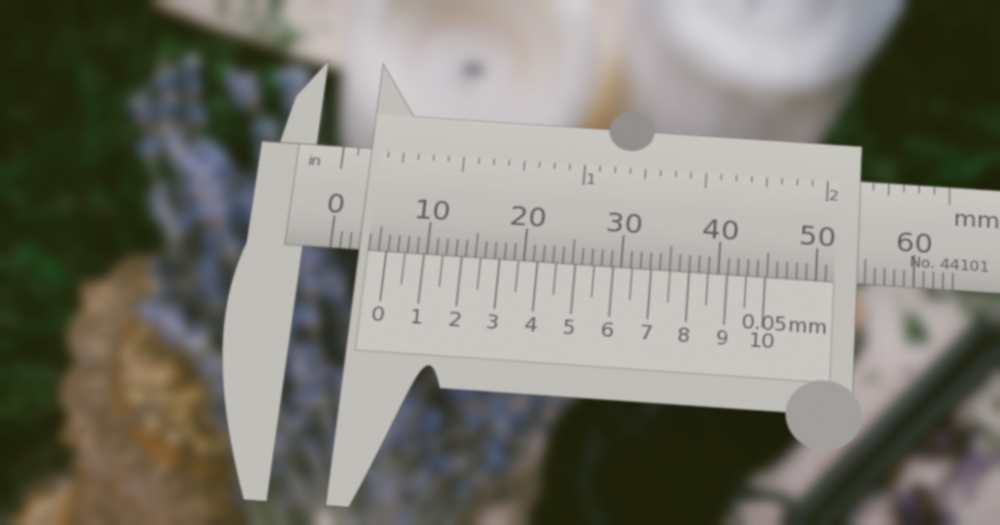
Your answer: {"value": 5.8, "unit": "mm"}
